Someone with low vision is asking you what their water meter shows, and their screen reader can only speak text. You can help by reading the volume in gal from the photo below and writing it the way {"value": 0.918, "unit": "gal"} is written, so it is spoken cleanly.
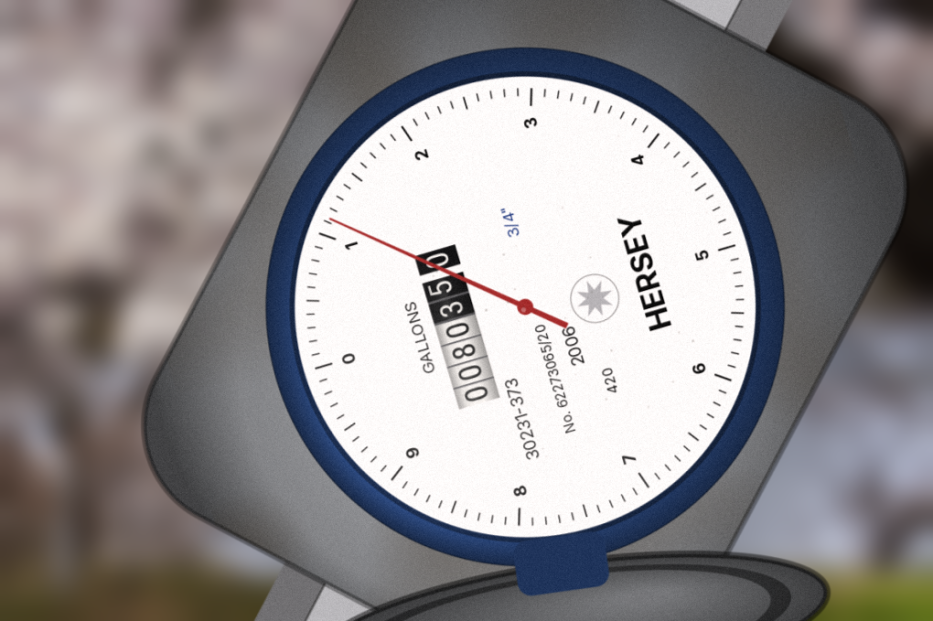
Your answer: {"value": 80351.1, "unit": "gal"}
